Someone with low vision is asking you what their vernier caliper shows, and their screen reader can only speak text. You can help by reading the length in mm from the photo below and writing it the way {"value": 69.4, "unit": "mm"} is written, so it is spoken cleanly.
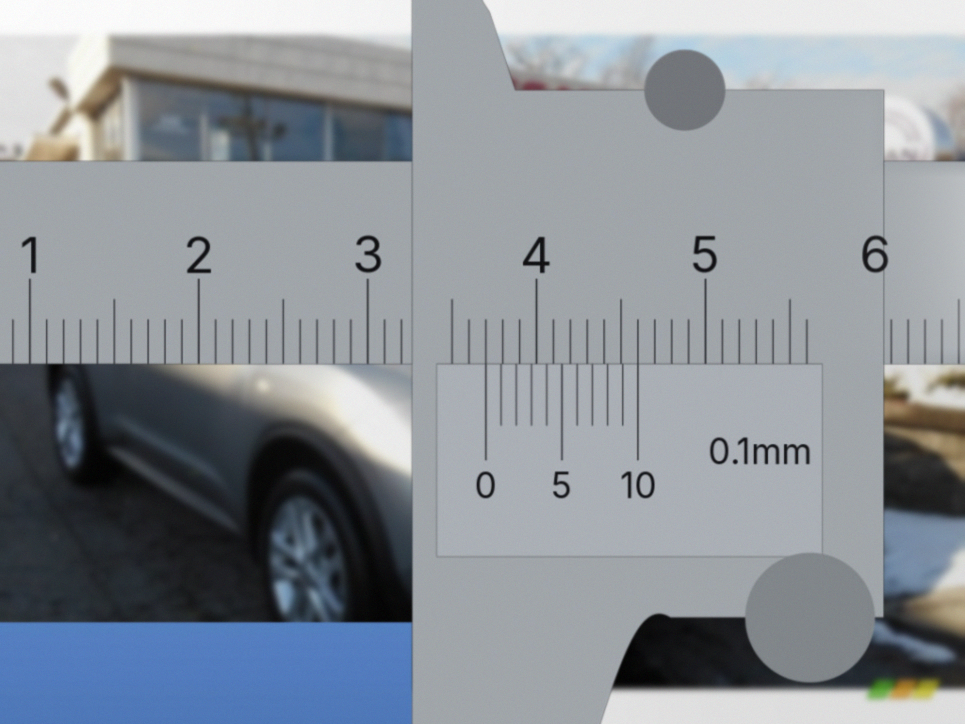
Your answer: {"value": 37.0, "unit": "mm"}
